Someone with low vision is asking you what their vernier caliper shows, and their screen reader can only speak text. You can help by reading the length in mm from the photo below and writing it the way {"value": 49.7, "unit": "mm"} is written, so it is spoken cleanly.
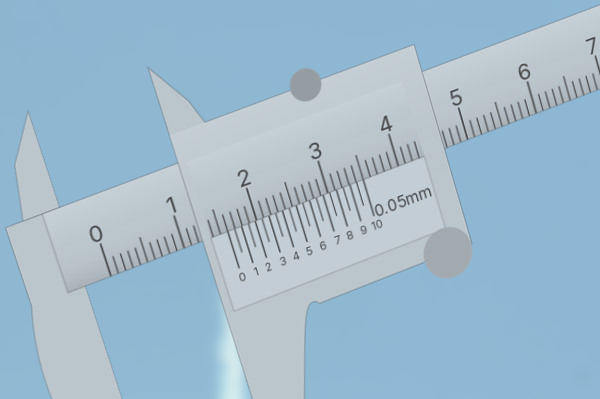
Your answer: {"value": 16.0, "unit": "mm"}
